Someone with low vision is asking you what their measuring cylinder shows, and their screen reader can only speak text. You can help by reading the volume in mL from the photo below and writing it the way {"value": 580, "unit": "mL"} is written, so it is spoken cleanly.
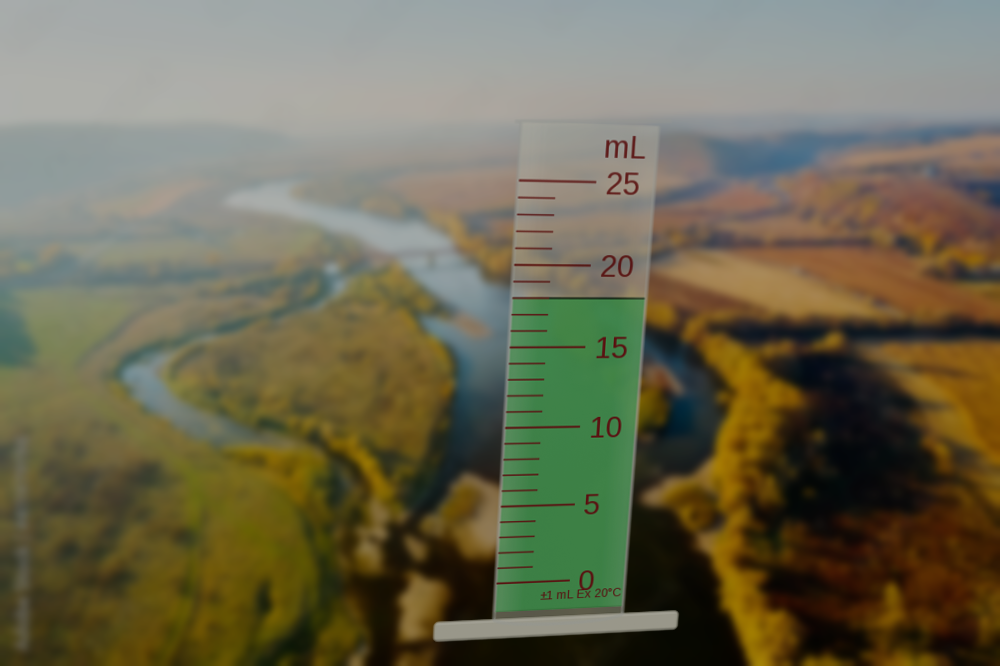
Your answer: {"value": 18, "unit": "mL"}
